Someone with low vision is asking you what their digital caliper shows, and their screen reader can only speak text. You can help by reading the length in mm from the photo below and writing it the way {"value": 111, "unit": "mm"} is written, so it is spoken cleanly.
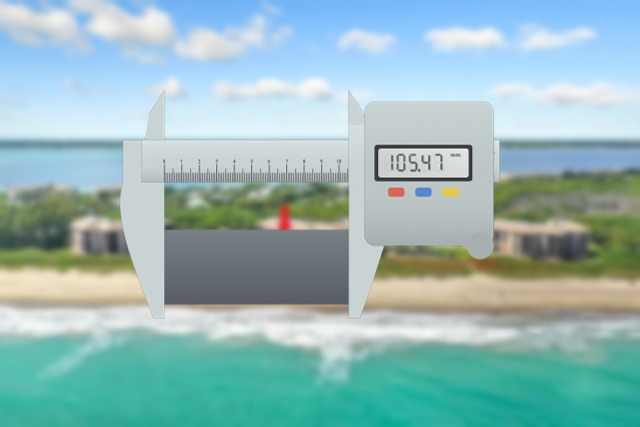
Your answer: {"value": 105.47, "unit": "mm"}
